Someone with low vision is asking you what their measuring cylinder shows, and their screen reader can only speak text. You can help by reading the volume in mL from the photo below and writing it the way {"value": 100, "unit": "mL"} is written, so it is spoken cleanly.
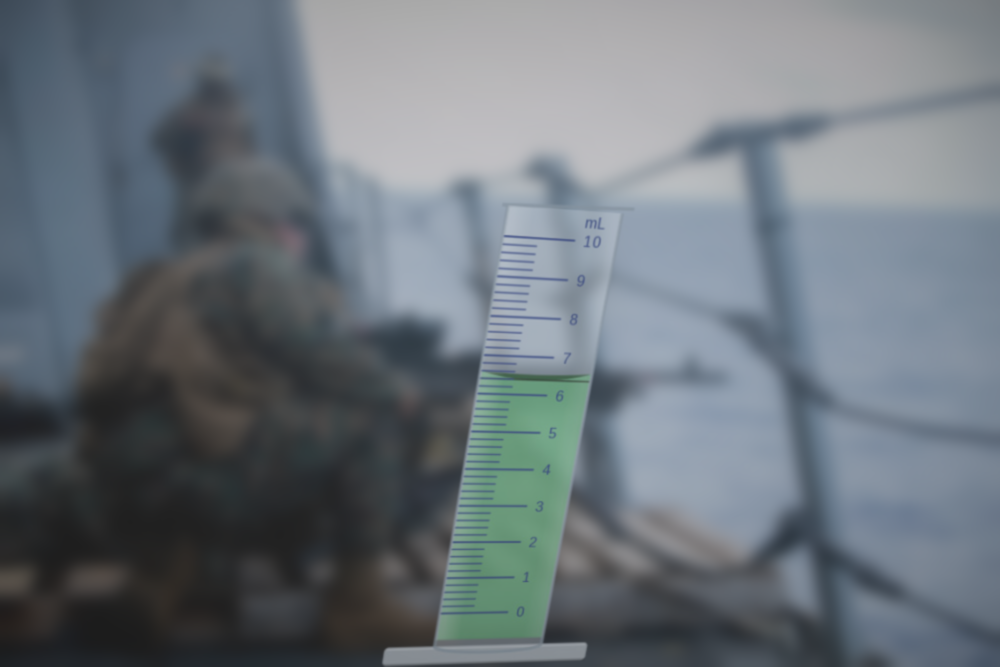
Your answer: {"value": 6.4, "unit": "mL"}
